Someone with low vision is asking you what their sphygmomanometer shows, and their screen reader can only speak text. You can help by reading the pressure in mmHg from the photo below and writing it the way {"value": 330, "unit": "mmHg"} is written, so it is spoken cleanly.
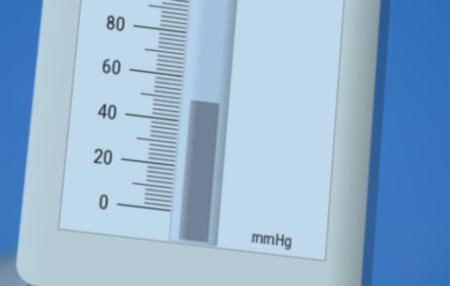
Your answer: {"value": 50, "unit": "mmHg"}
